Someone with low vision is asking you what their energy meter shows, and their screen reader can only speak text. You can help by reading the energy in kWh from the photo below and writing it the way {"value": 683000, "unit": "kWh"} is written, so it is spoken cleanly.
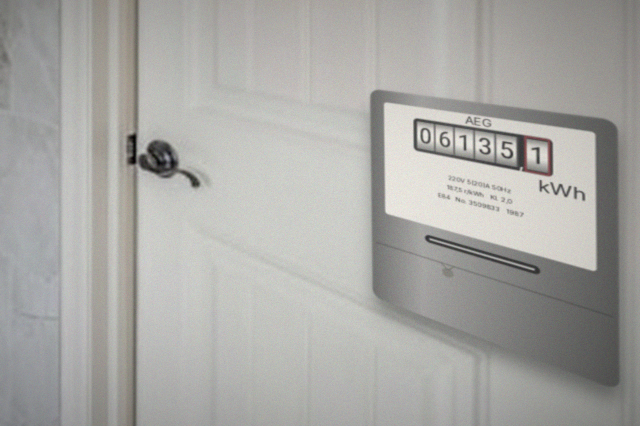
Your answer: {"value": 6135.1, "unit": "kWh"}
